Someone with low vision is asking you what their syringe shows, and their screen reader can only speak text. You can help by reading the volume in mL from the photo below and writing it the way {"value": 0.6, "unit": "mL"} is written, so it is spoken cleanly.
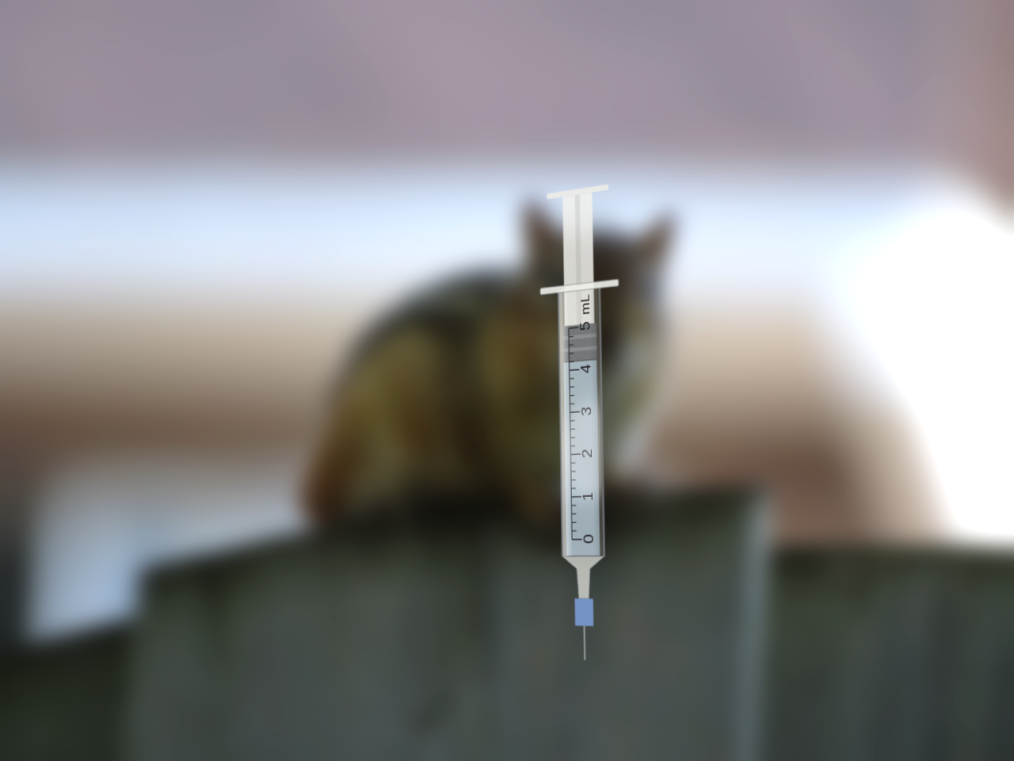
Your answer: {"value": 4.2, "unit": "mL"}
